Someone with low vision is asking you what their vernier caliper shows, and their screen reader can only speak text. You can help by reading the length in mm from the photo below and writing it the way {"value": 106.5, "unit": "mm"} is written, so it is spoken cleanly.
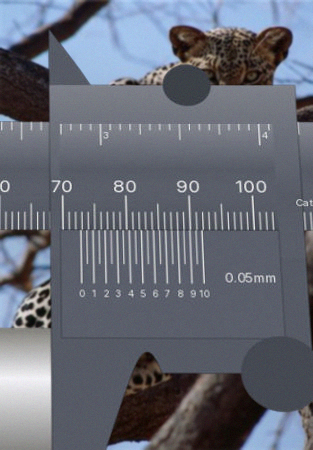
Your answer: {"value": 72.8, "unit": "mm"}
